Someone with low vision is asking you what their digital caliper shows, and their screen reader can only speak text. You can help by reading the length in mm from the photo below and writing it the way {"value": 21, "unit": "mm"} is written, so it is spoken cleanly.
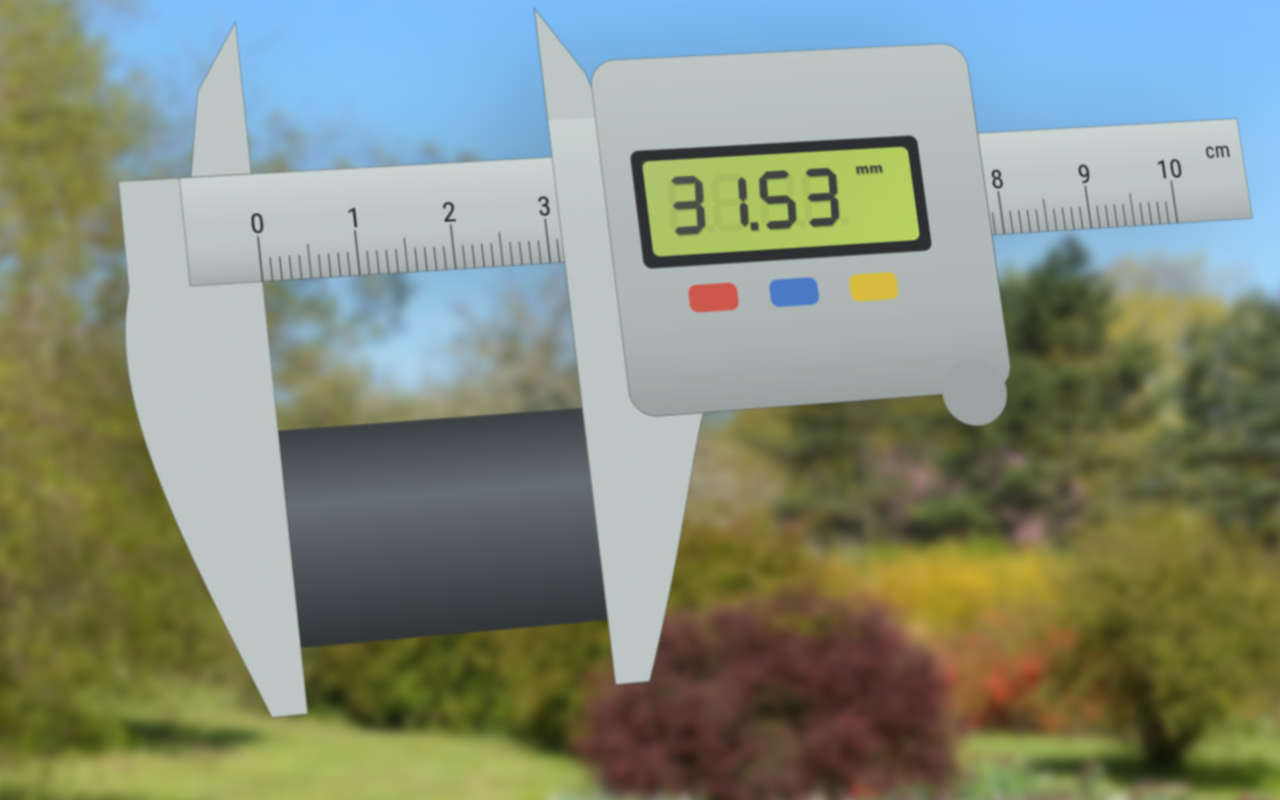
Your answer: {"value": 31.53, "unit": "mm"}
